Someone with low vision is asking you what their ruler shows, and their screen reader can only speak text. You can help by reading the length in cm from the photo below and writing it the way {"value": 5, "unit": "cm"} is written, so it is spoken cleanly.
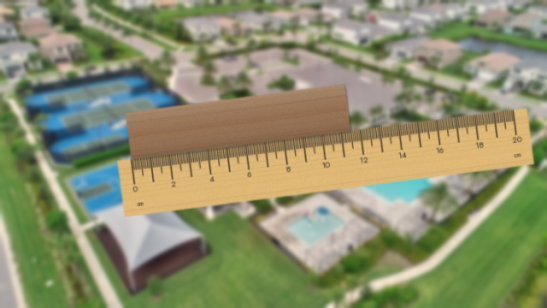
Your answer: {"value": 11.5, "unit": "cm"}
